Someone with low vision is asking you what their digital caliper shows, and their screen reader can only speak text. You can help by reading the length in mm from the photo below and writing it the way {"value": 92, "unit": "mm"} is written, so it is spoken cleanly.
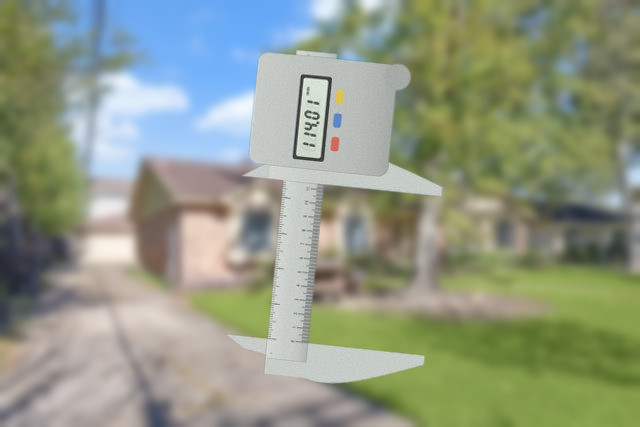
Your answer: {"value": 114.01, "unit": "mm"}
